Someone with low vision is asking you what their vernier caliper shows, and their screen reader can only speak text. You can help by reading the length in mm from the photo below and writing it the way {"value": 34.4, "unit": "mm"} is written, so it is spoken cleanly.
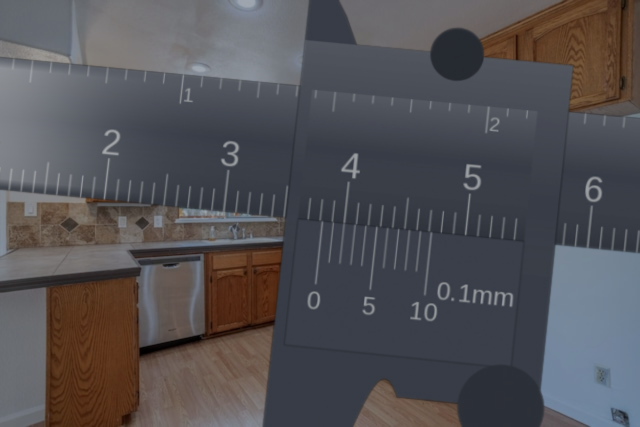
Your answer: {"value": 38.2, "unit": "mm"}
